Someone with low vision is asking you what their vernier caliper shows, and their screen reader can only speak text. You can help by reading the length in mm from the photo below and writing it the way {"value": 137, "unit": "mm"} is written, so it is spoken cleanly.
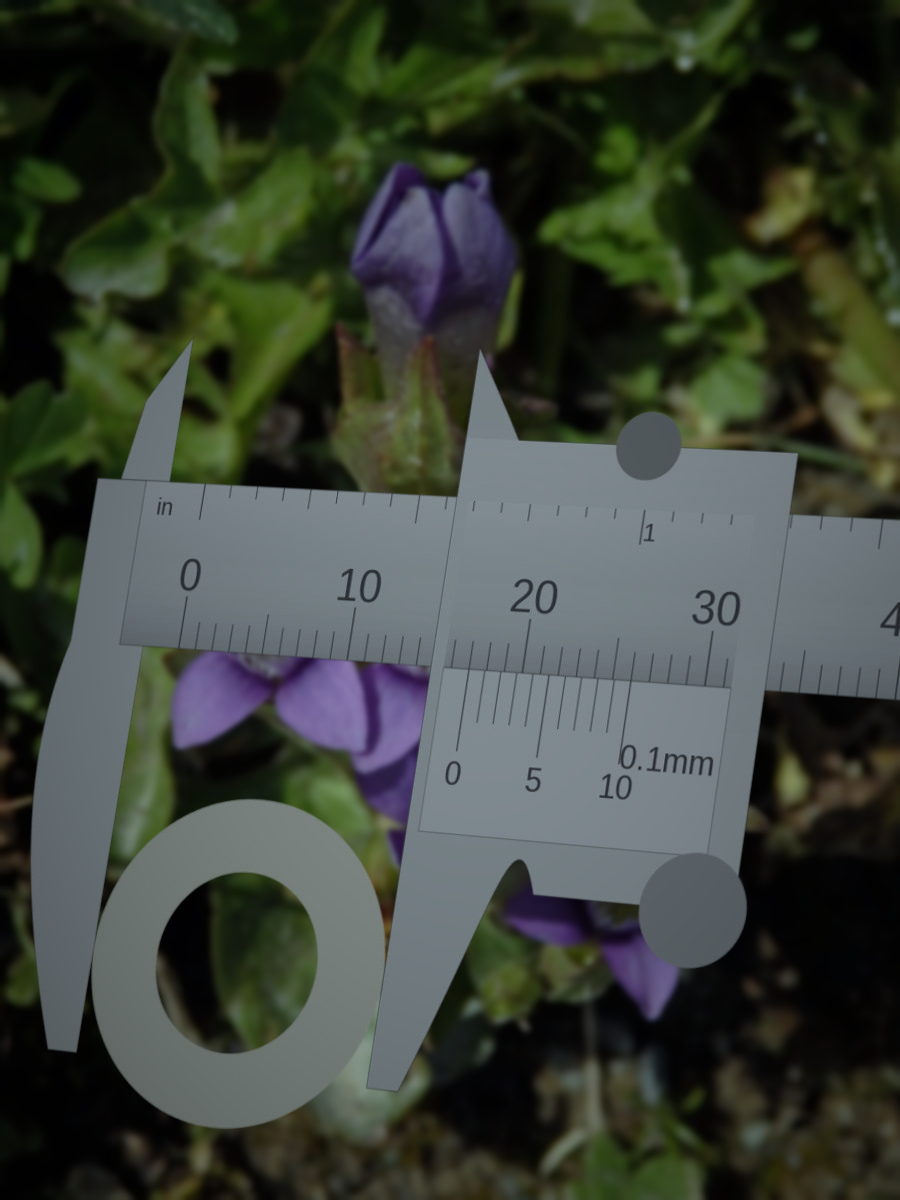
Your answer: {"value": 17.0, "unit": "mm"}
